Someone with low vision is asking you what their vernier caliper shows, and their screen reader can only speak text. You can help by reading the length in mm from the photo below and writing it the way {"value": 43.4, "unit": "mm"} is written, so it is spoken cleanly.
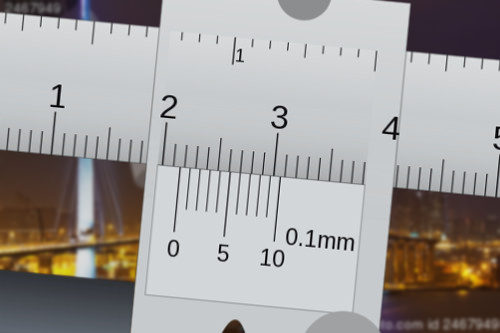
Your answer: {"value": 21.6, "unit": "mm"}
